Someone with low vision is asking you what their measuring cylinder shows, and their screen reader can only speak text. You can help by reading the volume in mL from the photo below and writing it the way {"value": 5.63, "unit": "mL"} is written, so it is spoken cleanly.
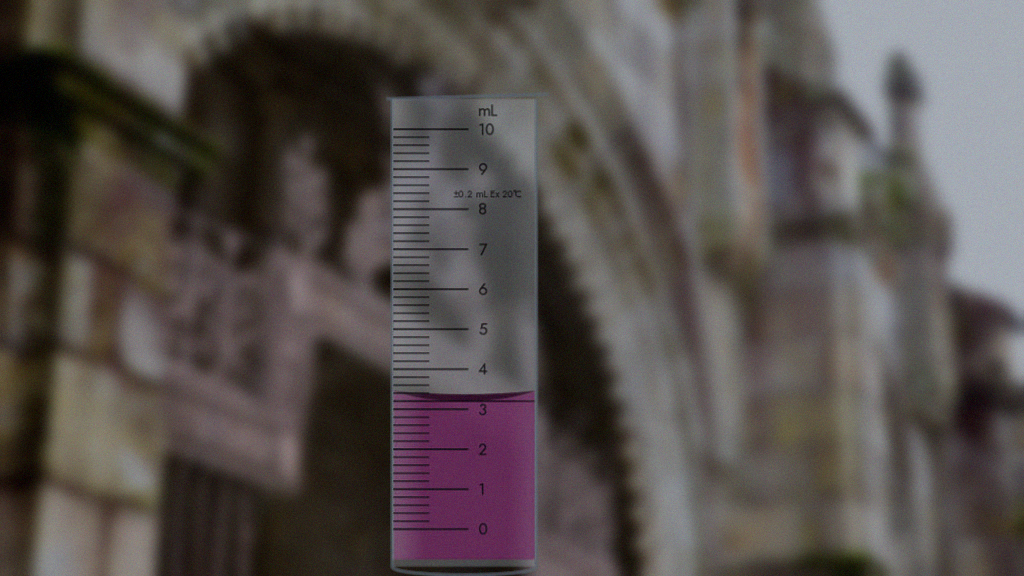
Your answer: {"value": 3.2, "unit": "mL"}
